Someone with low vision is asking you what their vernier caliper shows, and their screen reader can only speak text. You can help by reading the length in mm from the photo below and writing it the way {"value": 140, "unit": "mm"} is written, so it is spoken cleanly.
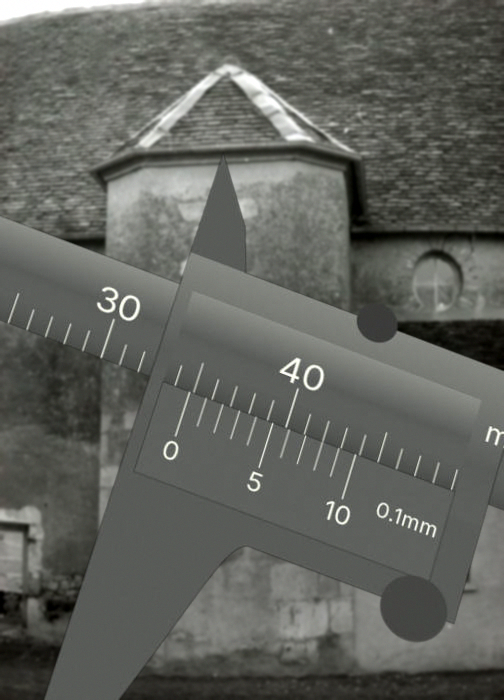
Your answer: {"value": 34.8, "unit": "mm"}
